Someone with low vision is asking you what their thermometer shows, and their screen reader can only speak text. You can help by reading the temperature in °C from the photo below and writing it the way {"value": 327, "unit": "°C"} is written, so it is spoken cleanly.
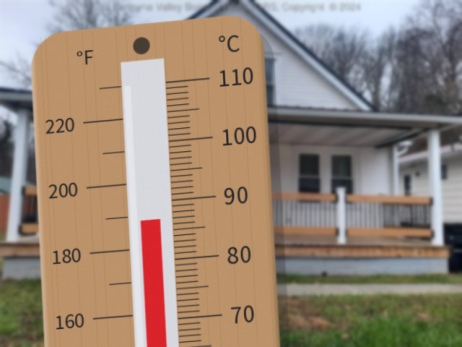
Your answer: {"value": 87, "unit": "°C"}
